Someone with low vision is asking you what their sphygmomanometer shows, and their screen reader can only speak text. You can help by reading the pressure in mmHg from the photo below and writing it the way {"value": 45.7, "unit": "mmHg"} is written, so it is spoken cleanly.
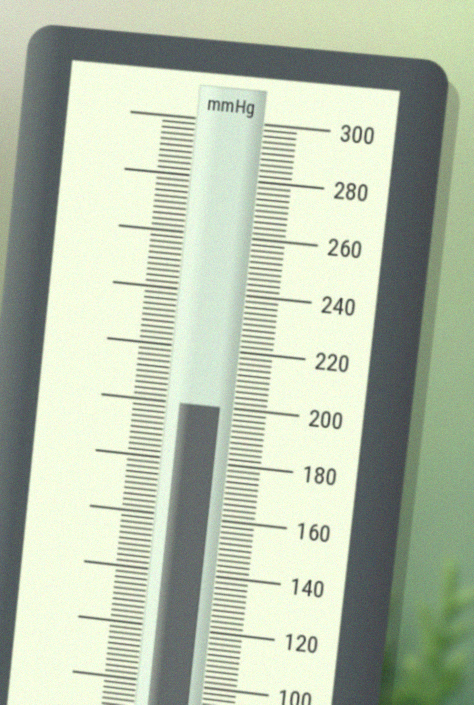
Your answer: {"value": 200, "unit": "mmHg"}
